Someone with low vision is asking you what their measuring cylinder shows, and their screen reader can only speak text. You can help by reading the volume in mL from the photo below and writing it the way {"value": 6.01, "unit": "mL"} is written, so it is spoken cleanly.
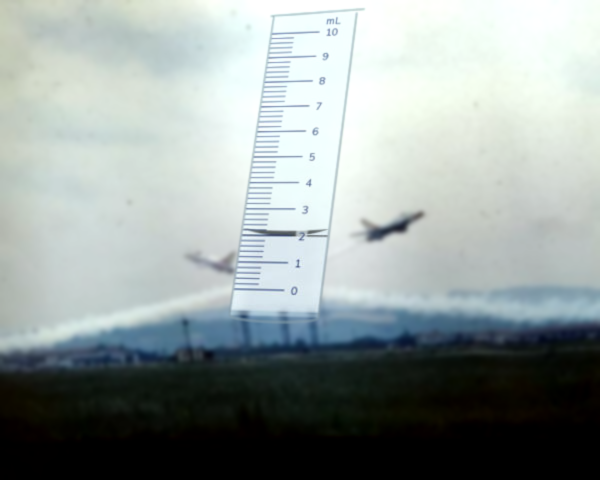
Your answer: {"value": 2, "unit": "mL"}
